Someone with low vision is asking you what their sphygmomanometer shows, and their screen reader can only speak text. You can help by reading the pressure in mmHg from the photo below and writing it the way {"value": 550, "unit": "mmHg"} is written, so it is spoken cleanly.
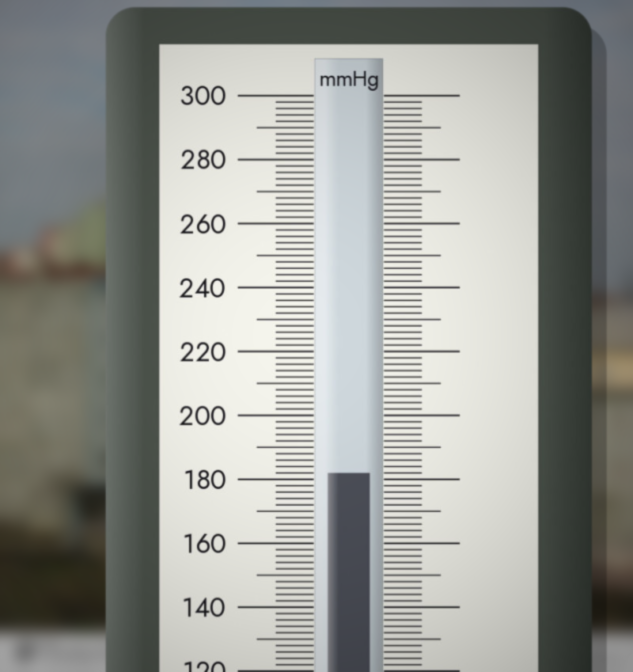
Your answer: {"value": 182, "unit": "mmHg"}
